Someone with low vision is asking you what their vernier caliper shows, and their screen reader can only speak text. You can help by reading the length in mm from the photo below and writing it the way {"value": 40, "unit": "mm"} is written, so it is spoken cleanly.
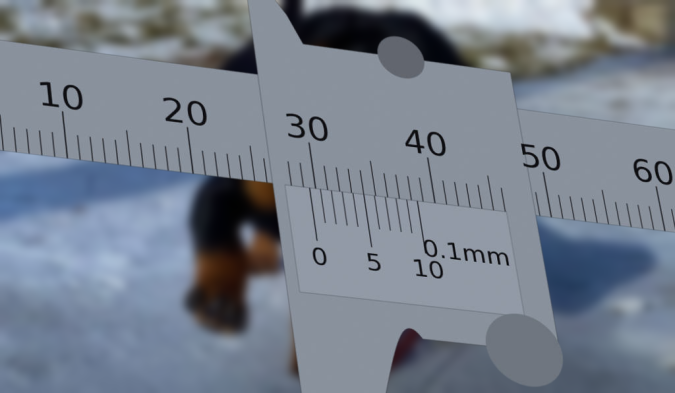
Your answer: {"value": 29.5, "unit": "mm"}
